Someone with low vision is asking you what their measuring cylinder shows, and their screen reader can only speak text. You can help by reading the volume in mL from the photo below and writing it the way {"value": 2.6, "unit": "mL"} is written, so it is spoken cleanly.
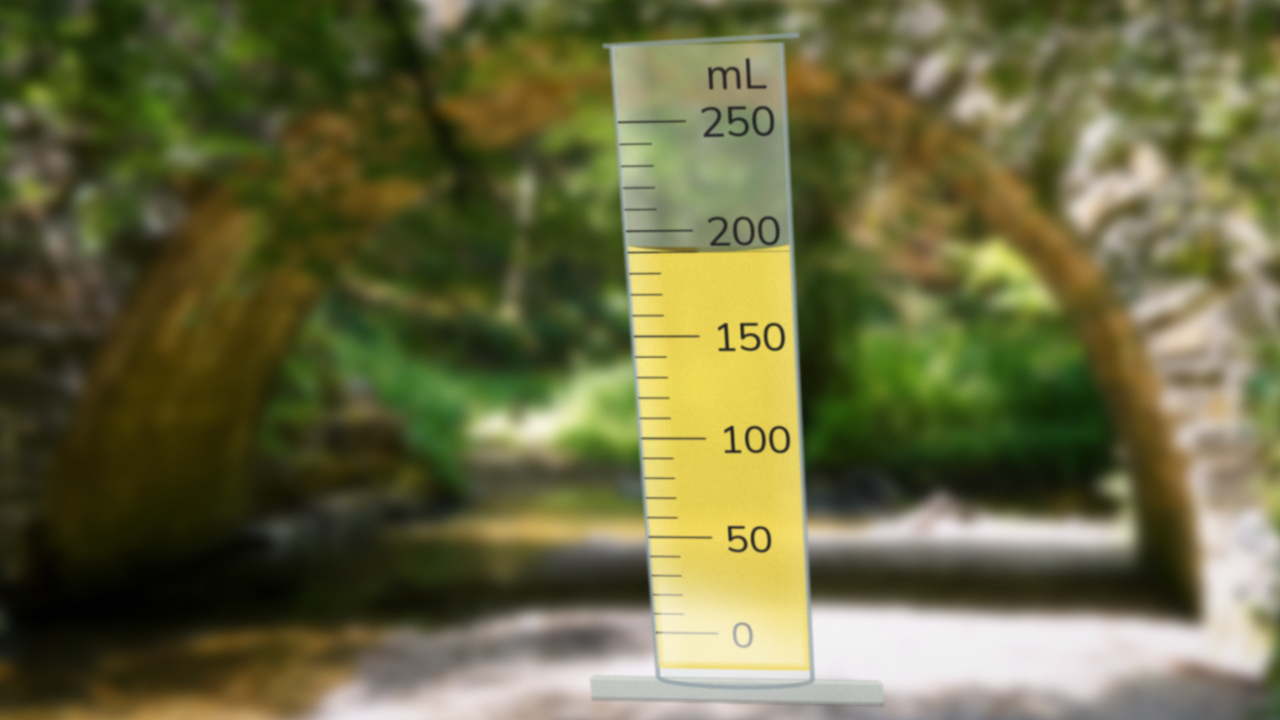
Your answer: {"value": 190, "unit": "mL"}
